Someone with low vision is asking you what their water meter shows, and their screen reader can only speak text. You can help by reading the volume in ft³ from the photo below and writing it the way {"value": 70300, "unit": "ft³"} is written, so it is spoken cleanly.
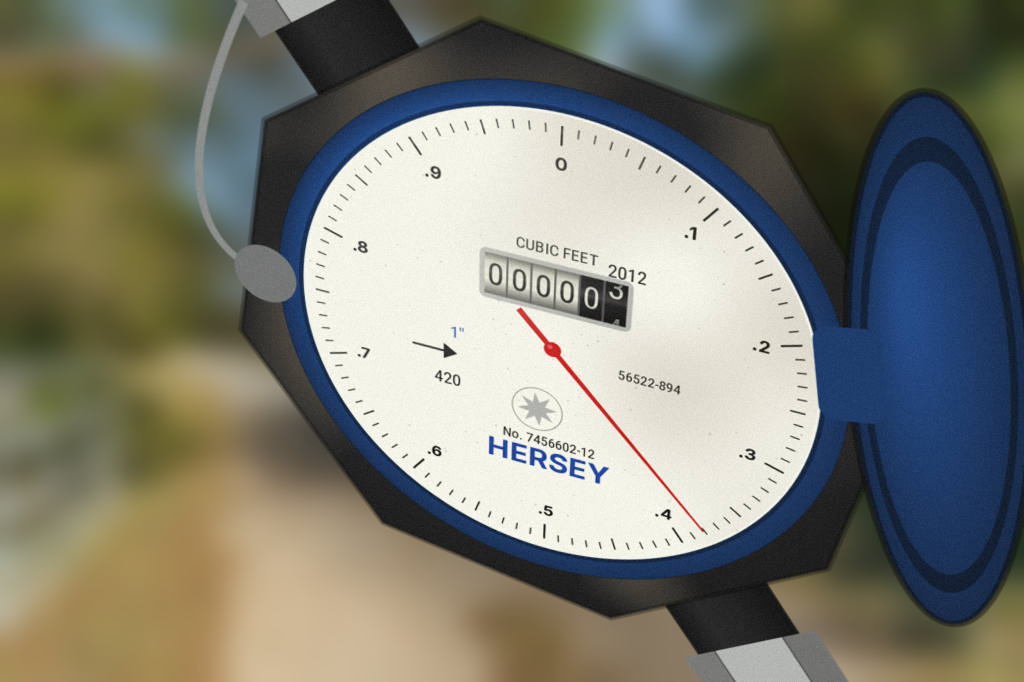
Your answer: {"value": 3.38, "unit": "ft³"}
